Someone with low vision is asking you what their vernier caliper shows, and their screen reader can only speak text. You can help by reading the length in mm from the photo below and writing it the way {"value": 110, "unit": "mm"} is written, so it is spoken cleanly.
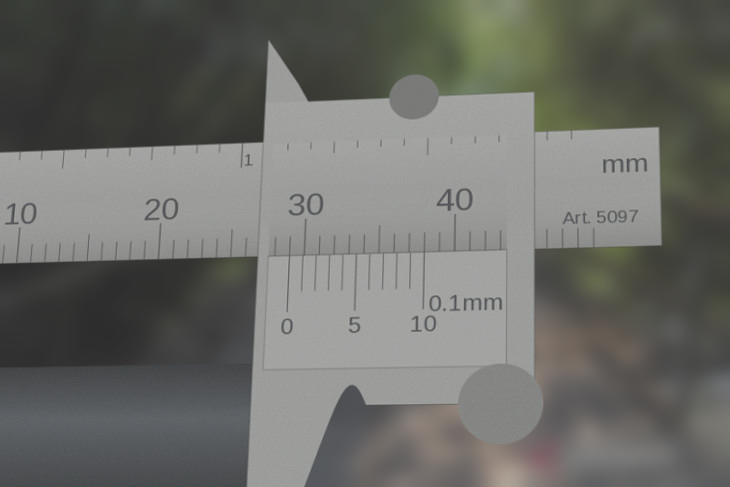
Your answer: {"value": 29.0, "unit": "mm"}
